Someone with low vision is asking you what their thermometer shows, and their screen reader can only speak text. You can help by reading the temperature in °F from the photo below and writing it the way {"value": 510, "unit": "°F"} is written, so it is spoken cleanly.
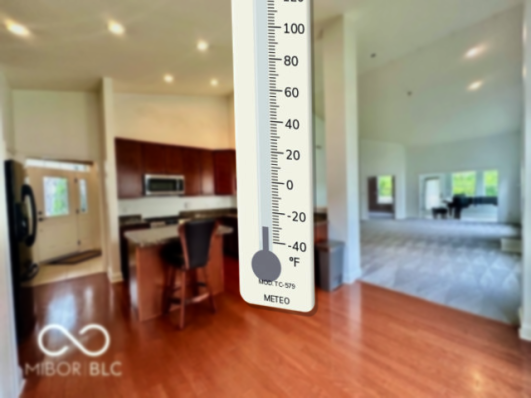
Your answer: {"value": -30, "unit": "°F"}
